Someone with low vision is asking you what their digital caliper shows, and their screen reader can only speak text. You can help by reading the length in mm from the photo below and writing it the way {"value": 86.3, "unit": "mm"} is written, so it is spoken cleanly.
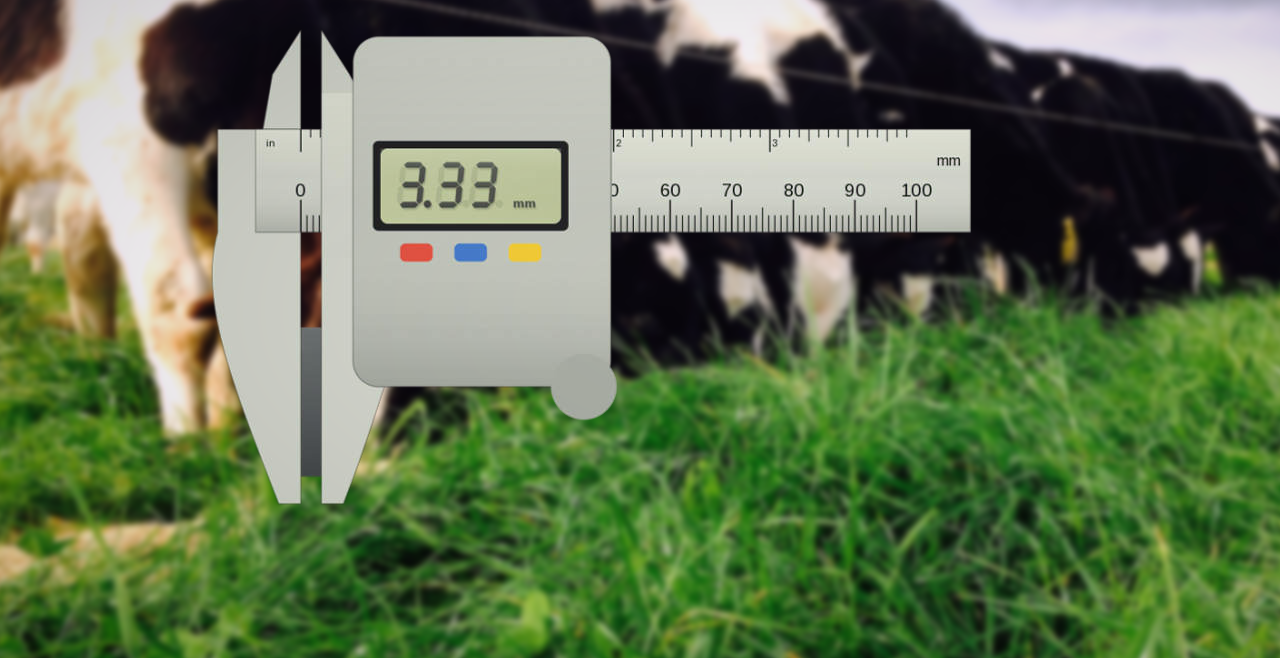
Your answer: {"value": 3.33, "unit": "mm"}
